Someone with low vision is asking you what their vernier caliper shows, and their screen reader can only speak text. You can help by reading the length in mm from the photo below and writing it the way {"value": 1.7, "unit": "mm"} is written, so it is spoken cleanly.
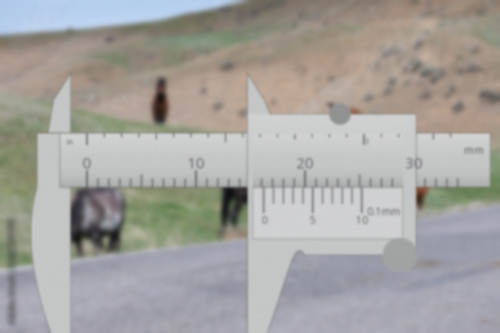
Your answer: {"value": 16.2, "unit": "mm"}
